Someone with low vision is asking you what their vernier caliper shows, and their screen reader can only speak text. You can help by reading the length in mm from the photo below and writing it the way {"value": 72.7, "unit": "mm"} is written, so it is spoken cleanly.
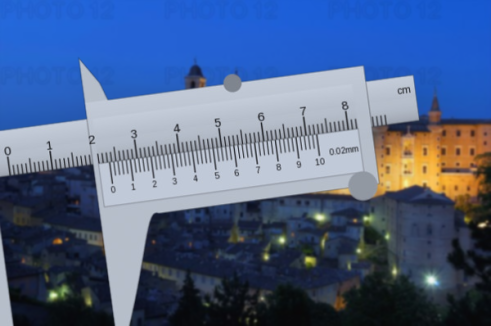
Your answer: {"value": 23.5, "unit": "mm"}
